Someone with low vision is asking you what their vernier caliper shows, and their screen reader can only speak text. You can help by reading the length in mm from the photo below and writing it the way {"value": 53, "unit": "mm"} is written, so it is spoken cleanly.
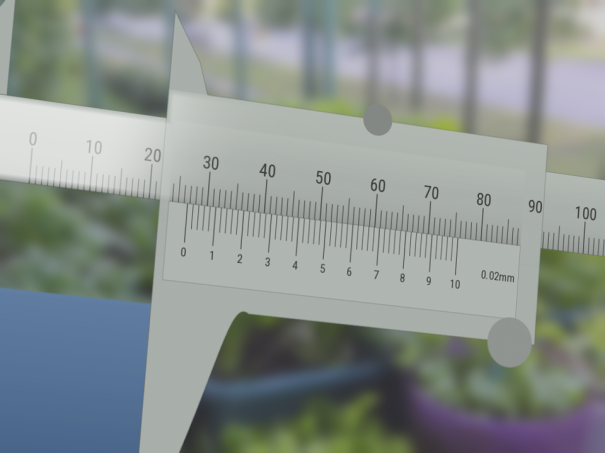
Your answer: {"value": 26.6, "unit": "mm"}
